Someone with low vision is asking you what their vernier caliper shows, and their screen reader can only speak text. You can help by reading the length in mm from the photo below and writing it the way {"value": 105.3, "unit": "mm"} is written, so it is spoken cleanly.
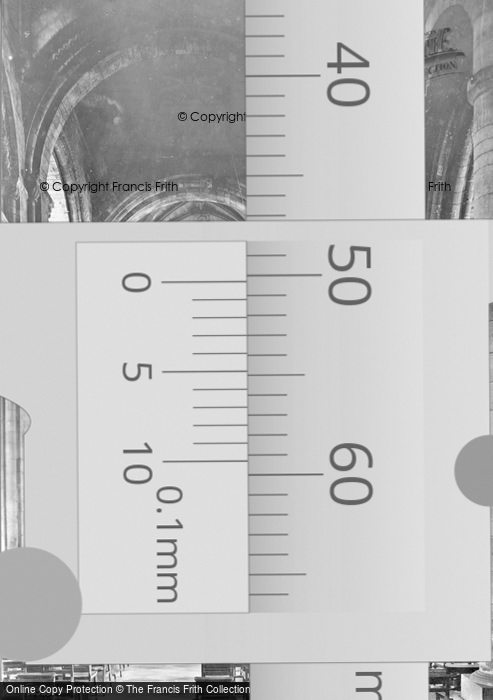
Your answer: {"value": 50.3, "unit": "mm"}
